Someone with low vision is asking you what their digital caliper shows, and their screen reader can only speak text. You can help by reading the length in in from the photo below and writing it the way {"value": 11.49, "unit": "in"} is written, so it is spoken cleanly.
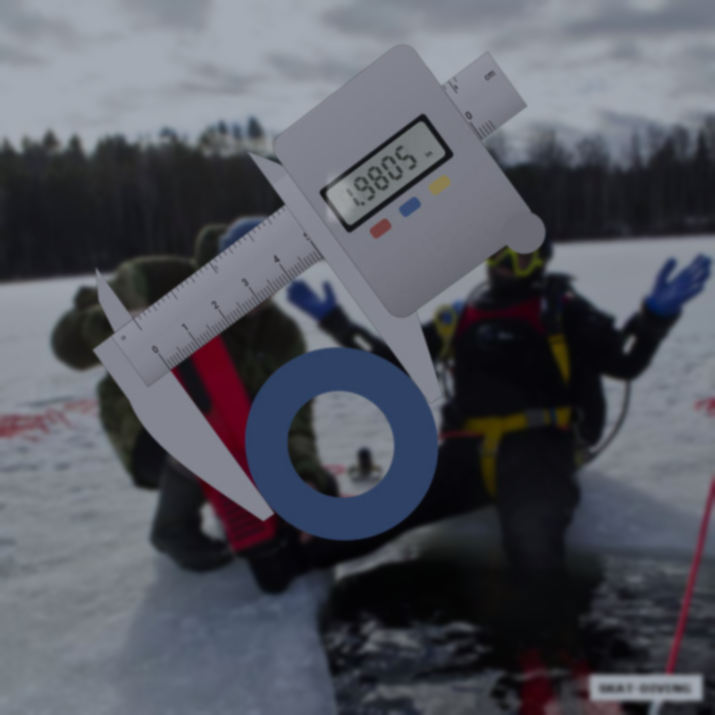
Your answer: {"value": 1.9805, "unit": "in"}
